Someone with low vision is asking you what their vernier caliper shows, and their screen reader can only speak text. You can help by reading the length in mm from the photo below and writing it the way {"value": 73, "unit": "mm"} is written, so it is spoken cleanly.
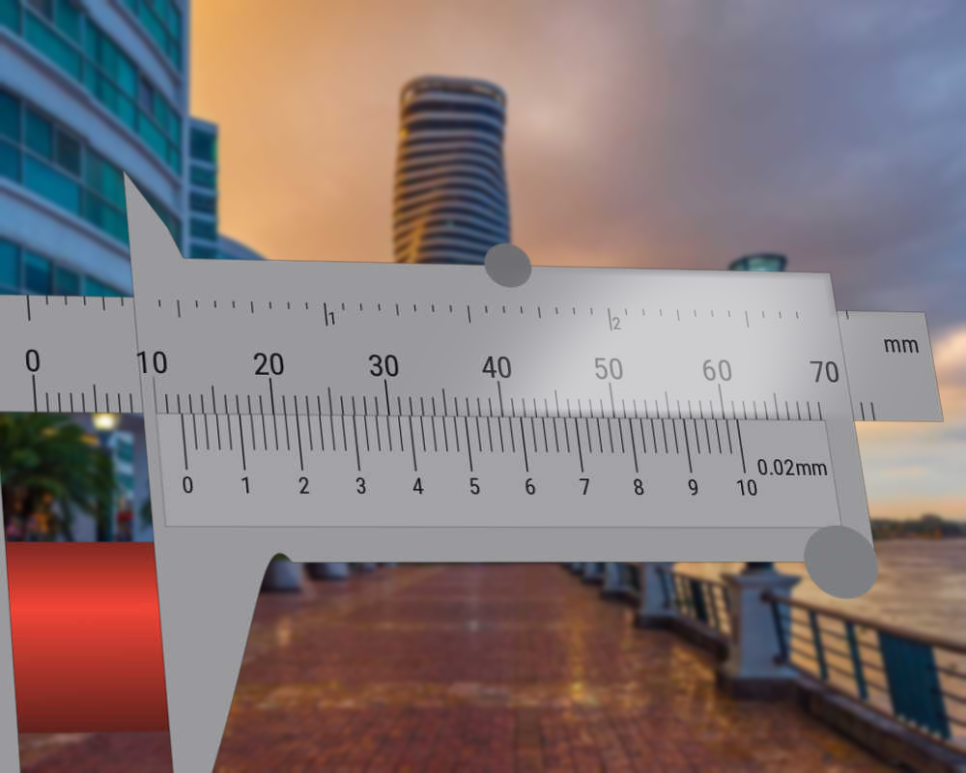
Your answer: {"value": 12.2, "unit": "mm"}
